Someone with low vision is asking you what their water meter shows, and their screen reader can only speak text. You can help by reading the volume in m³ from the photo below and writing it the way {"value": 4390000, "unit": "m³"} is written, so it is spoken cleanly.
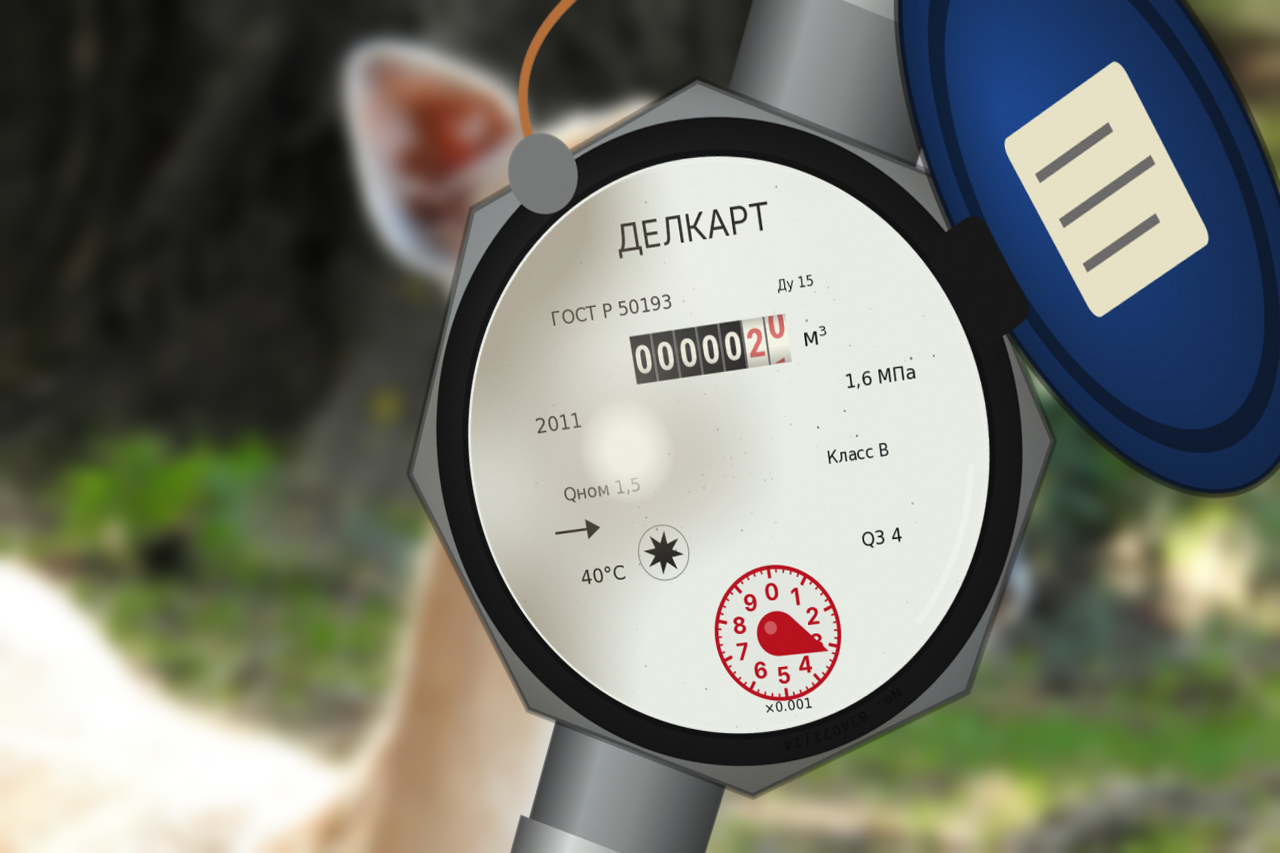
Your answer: {"value": 0.203, "unit": "m³"}
